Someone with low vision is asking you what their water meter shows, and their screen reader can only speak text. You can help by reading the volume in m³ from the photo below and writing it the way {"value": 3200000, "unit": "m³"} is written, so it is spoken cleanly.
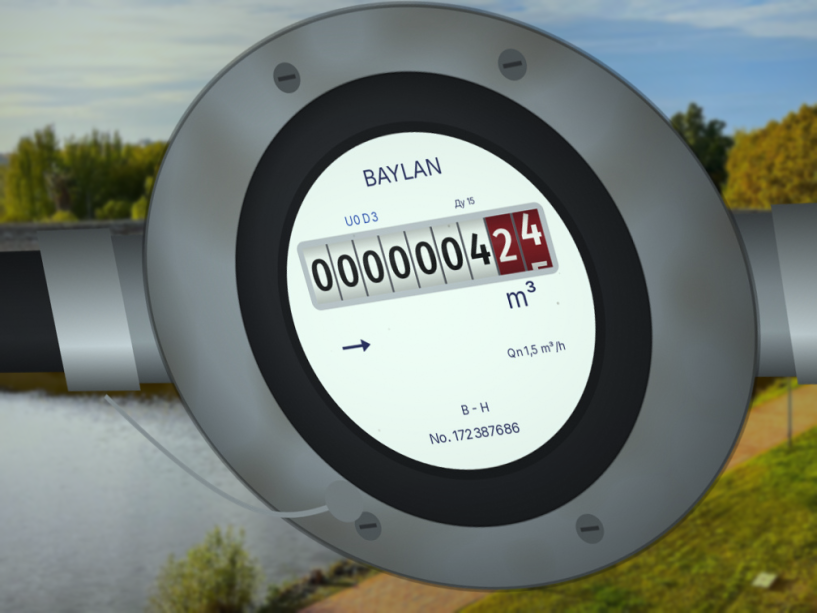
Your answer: {"value": 4.24, "unit": "m³"}
